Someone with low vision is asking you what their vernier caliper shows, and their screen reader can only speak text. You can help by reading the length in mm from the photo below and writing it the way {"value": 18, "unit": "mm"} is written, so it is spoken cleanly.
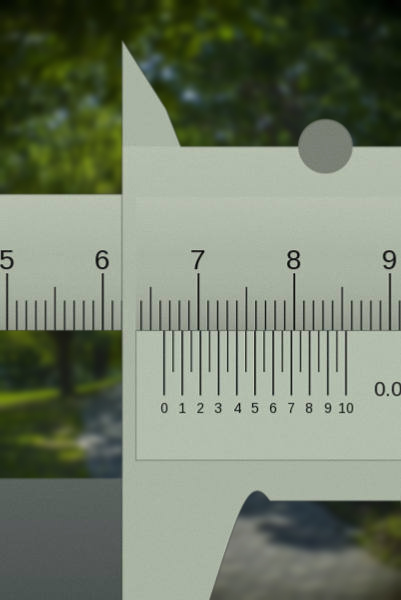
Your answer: {"value": 66.4, "unit": "mm"}
